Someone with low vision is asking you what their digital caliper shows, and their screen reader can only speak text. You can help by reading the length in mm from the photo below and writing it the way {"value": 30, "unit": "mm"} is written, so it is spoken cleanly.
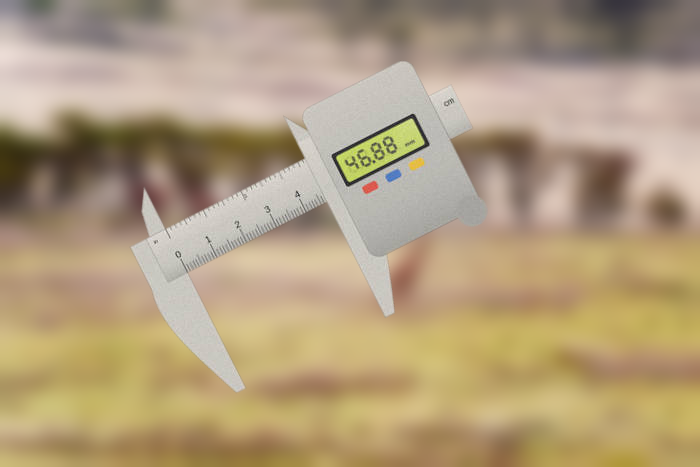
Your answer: {"value": 46.88, "unit": "mm"}
